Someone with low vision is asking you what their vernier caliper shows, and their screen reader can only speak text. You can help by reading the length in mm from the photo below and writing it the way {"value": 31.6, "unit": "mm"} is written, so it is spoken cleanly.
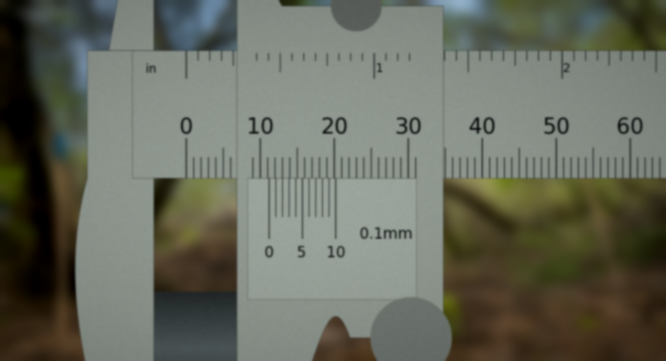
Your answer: {"value": 11.2, "unit": "mm"}
